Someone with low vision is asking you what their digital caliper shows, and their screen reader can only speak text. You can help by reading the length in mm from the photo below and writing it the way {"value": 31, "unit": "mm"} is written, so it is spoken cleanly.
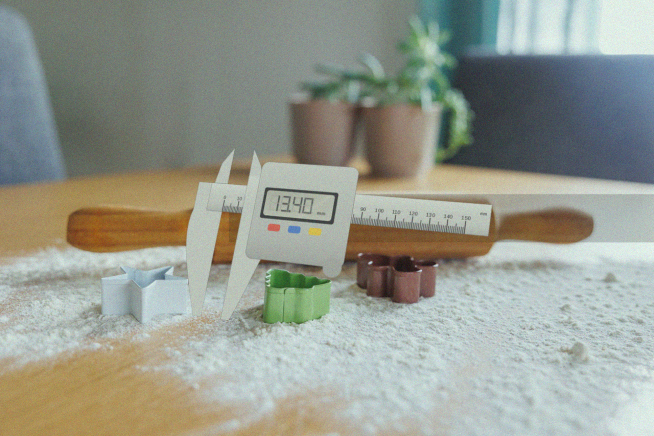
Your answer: {"value": 13.40, "unit": "mm"}
